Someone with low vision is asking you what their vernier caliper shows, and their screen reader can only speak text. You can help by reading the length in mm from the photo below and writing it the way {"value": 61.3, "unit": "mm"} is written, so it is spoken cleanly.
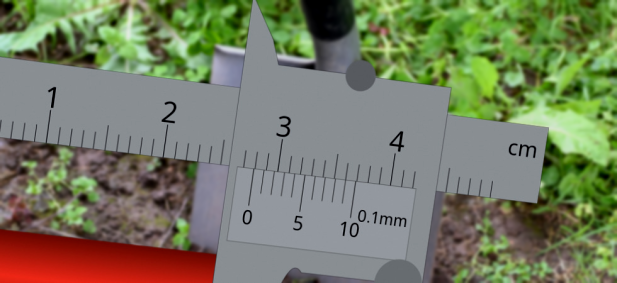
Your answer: {"value": 27.9, "unit": "mm"}
